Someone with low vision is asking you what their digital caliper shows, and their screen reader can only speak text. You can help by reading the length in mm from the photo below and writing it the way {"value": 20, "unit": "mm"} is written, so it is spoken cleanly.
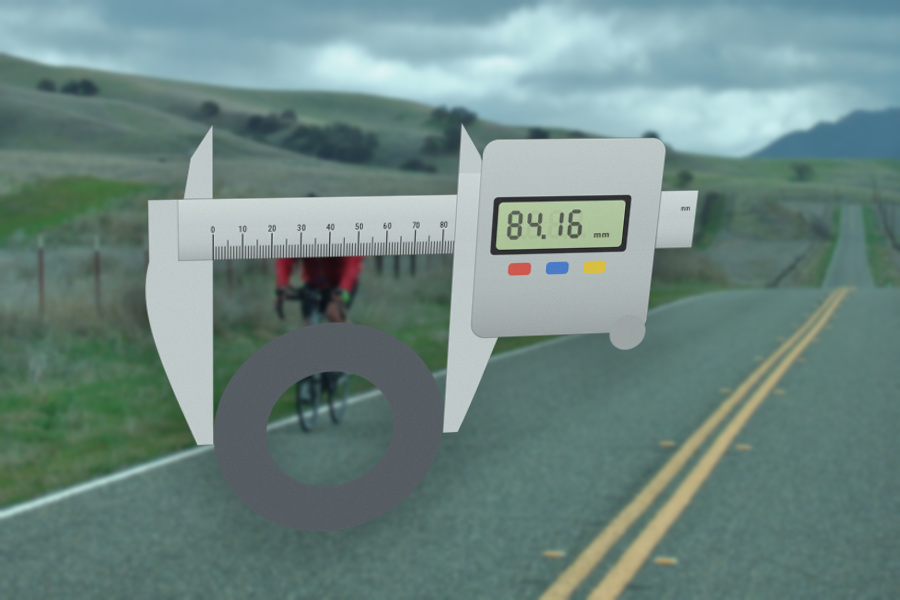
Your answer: {"value": 84.16, "unit": "mm"}
